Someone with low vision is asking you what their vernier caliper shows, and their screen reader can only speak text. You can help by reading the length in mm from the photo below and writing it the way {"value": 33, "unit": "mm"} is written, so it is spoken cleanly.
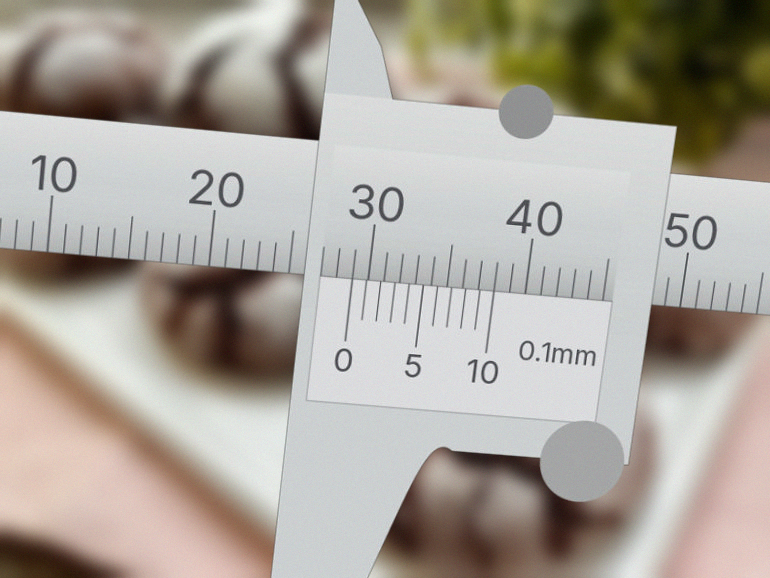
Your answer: {"value": 29.0, "unit": "mm"}
